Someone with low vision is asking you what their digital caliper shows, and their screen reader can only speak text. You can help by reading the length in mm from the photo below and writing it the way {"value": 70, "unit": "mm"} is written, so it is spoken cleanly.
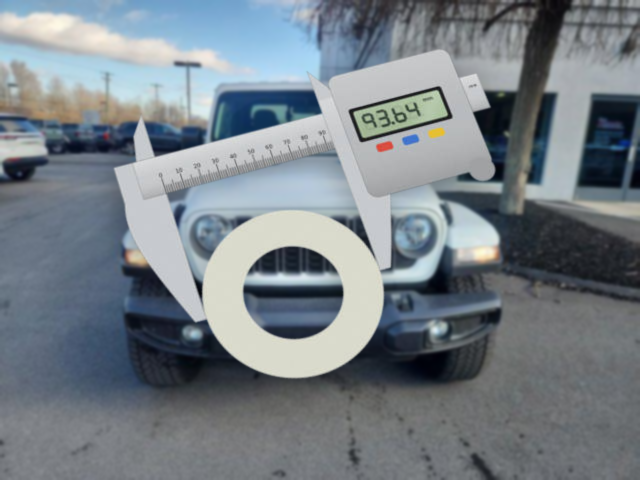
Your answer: {"value": 93.64, "unit": "mm"}
